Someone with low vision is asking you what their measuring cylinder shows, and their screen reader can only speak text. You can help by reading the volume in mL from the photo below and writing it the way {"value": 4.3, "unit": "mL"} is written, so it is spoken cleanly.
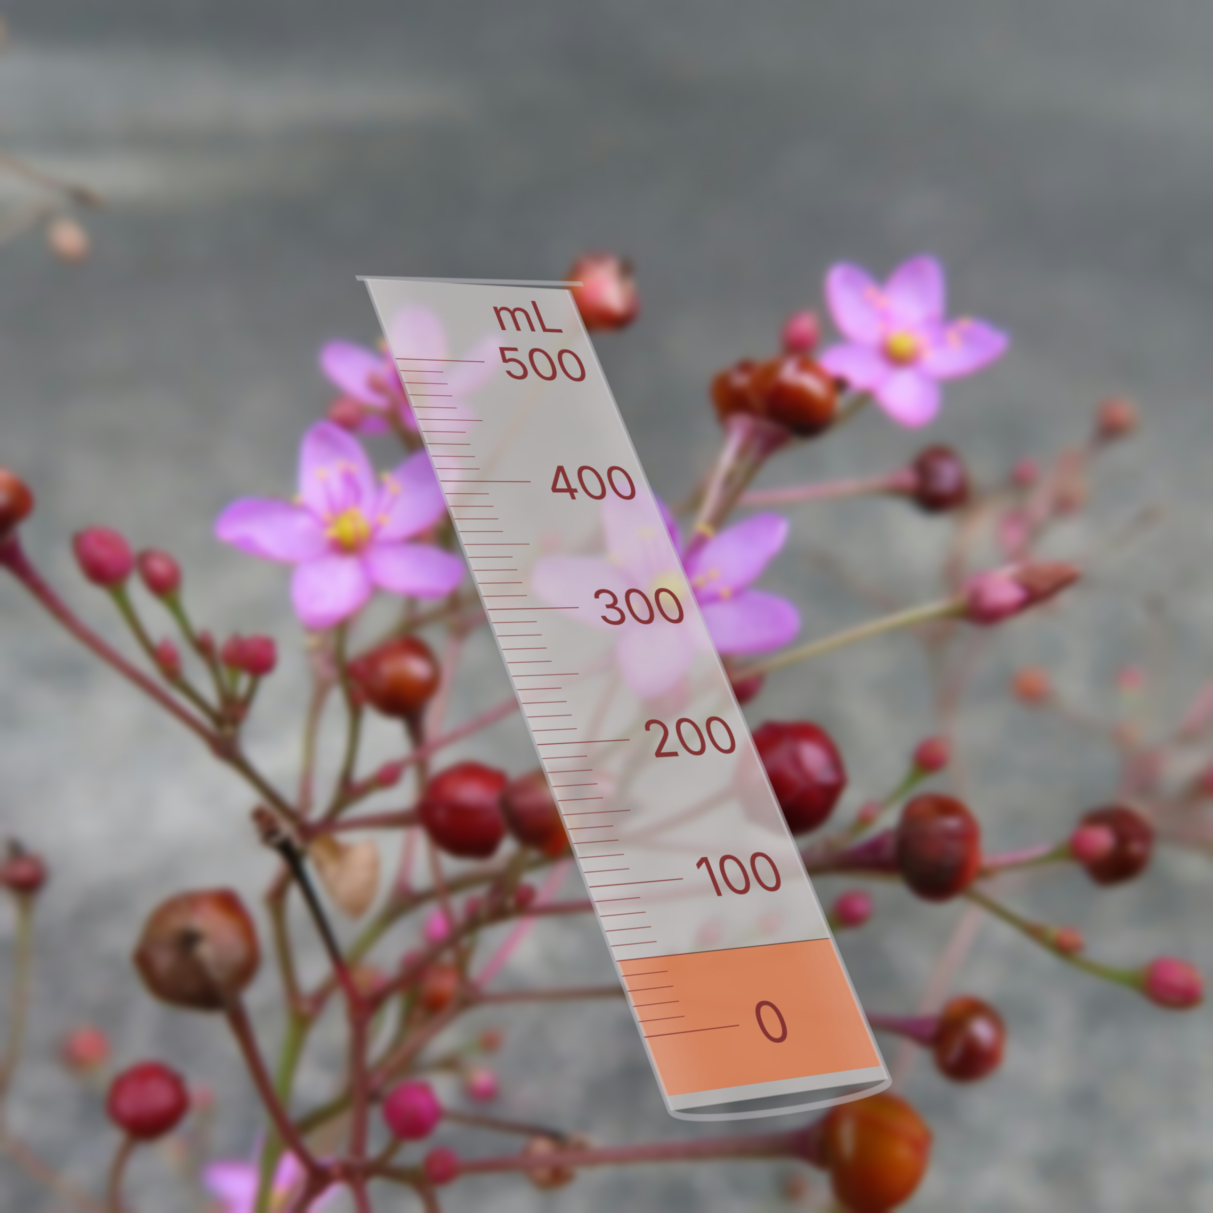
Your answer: {"value": 50, "unit": "mL"}
